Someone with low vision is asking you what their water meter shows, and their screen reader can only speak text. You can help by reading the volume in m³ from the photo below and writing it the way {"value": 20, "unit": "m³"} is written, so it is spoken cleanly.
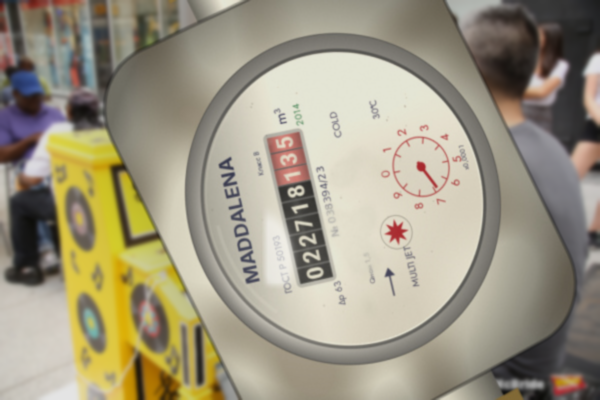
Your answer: {"value": 22718.1356, "unit": "m³"}
